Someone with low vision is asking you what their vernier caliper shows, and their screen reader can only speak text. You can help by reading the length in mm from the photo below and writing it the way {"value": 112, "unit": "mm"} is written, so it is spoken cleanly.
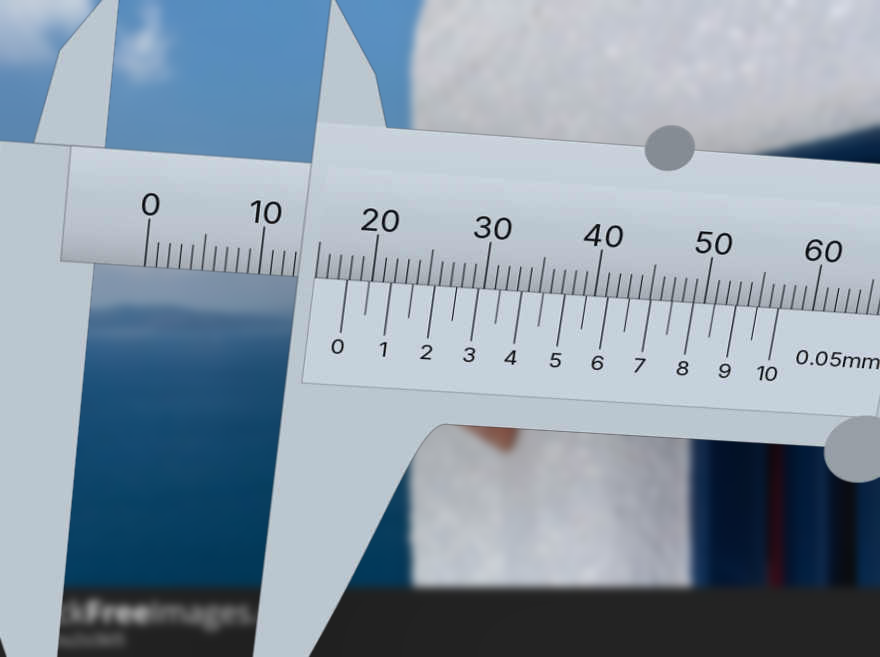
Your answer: {"value": 17.8, "unit": "mm"}
